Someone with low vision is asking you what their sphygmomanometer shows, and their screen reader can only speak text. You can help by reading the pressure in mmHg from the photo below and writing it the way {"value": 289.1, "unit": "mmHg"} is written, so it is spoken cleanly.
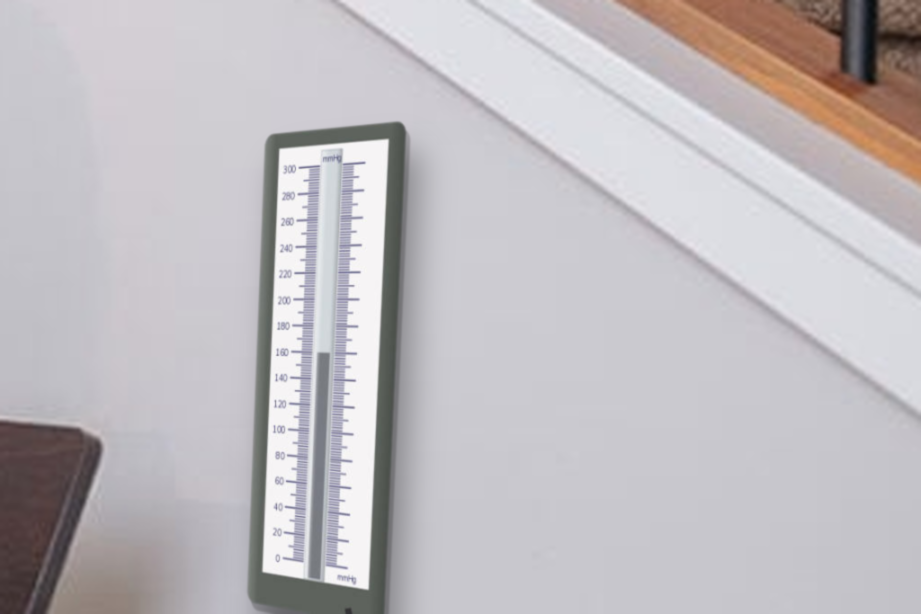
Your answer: {"value": 160, "unit": "mmHg"}
